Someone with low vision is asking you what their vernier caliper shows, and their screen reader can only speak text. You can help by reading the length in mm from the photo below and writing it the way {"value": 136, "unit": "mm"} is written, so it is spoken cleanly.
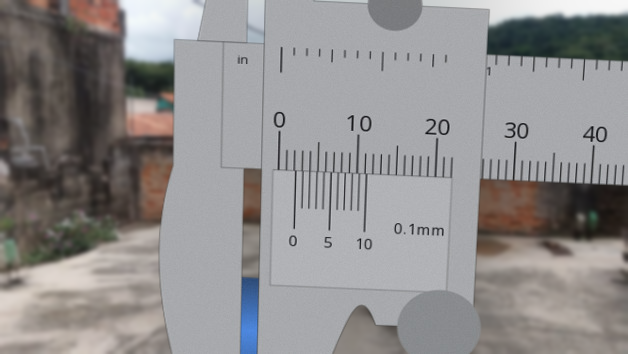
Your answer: {"value": 2.2, "unit": "mm"}
